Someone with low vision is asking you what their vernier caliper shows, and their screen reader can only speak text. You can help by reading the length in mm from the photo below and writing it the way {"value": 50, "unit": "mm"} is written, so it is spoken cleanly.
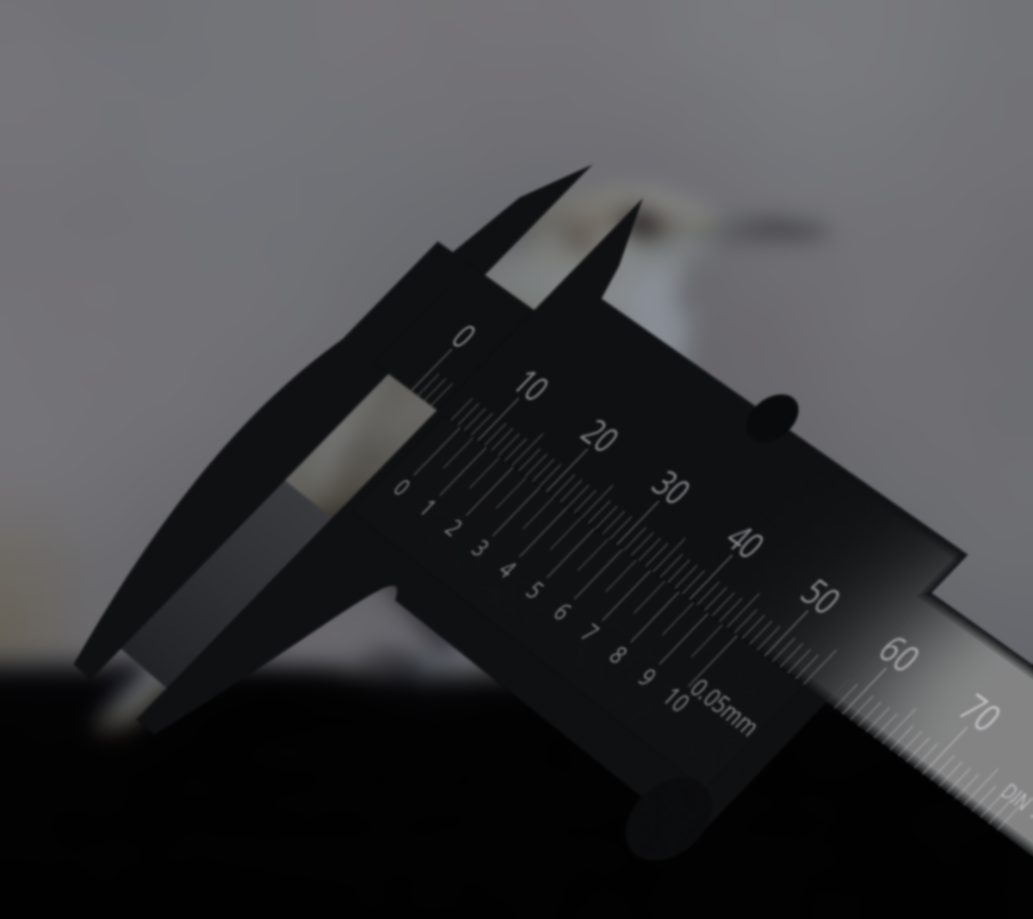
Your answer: {"value": 7.4, "unit": "mm"}
